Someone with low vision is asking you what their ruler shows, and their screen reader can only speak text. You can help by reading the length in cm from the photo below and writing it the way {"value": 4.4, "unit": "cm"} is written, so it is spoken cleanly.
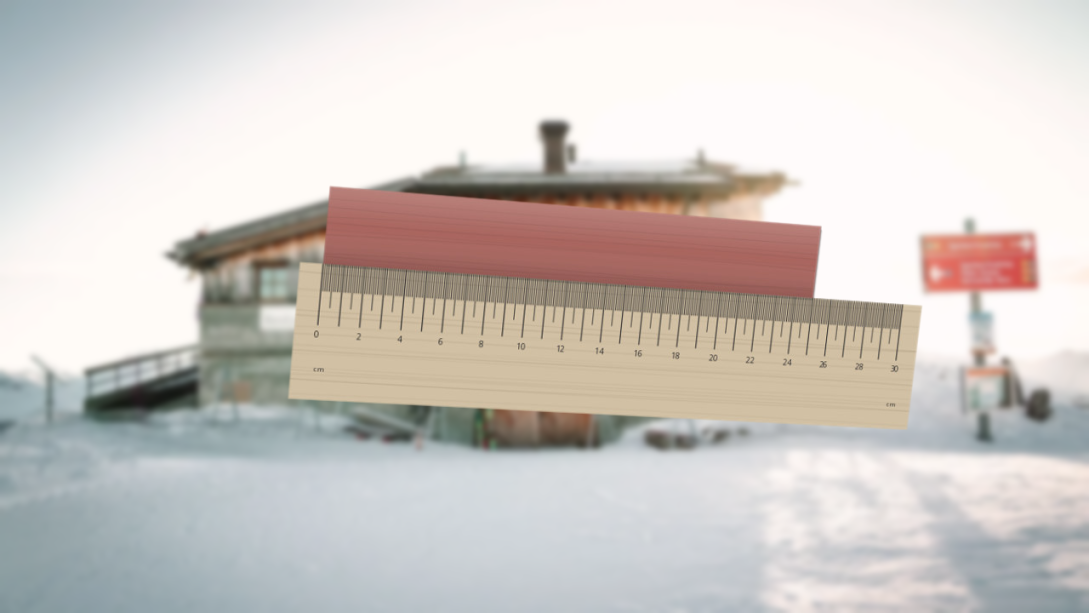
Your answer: {"value": 25, "unit": "cm"}
